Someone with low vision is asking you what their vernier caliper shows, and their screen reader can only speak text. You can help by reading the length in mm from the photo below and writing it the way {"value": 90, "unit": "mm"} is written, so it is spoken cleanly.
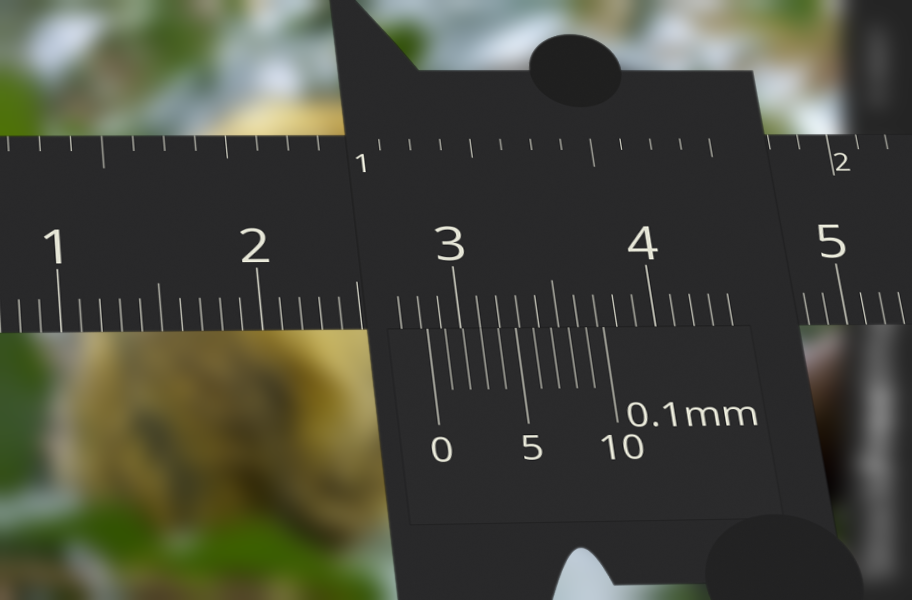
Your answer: {"value": 28.3, "unit": "mm"}
